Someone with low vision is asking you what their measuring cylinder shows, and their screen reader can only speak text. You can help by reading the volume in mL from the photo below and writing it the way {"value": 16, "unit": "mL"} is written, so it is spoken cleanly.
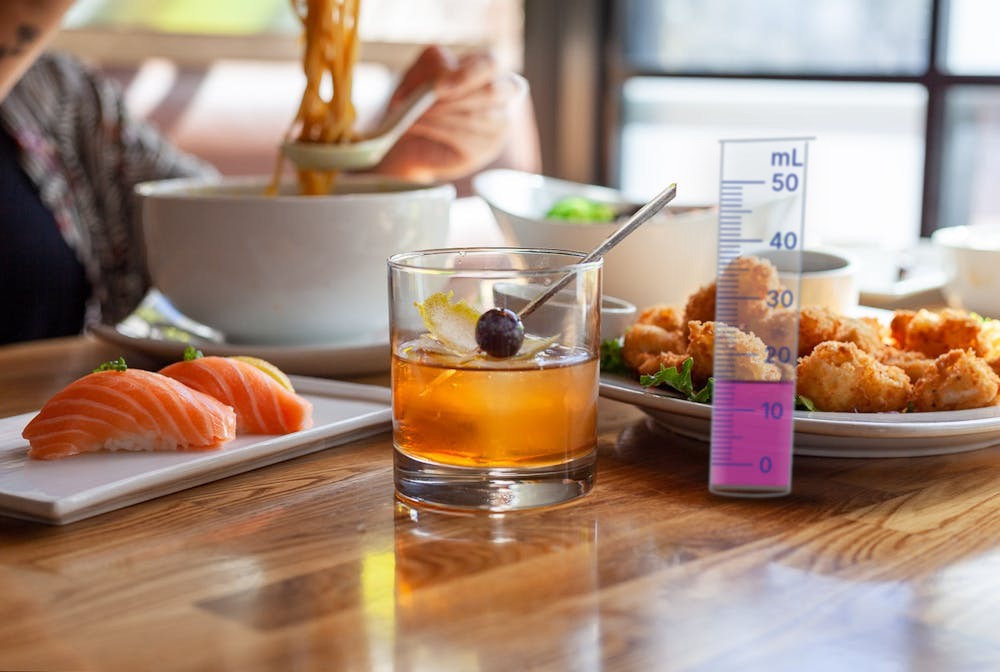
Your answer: {"value": 15, "unit": "mL"}
